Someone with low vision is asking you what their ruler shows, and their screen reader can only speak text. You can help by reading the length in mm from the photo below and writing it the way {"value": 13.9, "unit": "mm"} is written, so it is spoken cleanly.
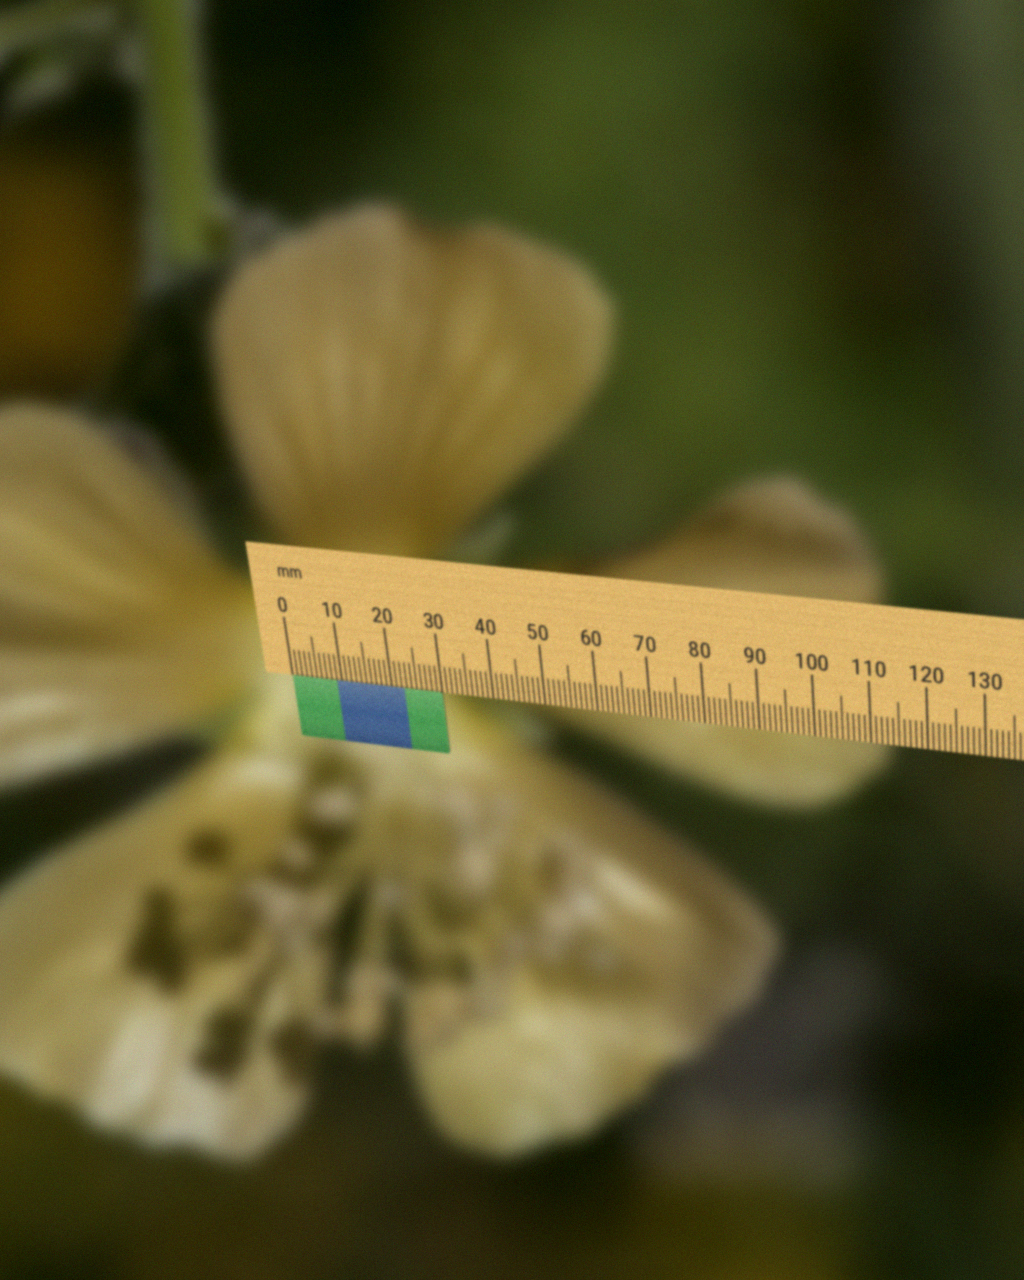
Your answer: {"value": 30, "unit": "mm"}
